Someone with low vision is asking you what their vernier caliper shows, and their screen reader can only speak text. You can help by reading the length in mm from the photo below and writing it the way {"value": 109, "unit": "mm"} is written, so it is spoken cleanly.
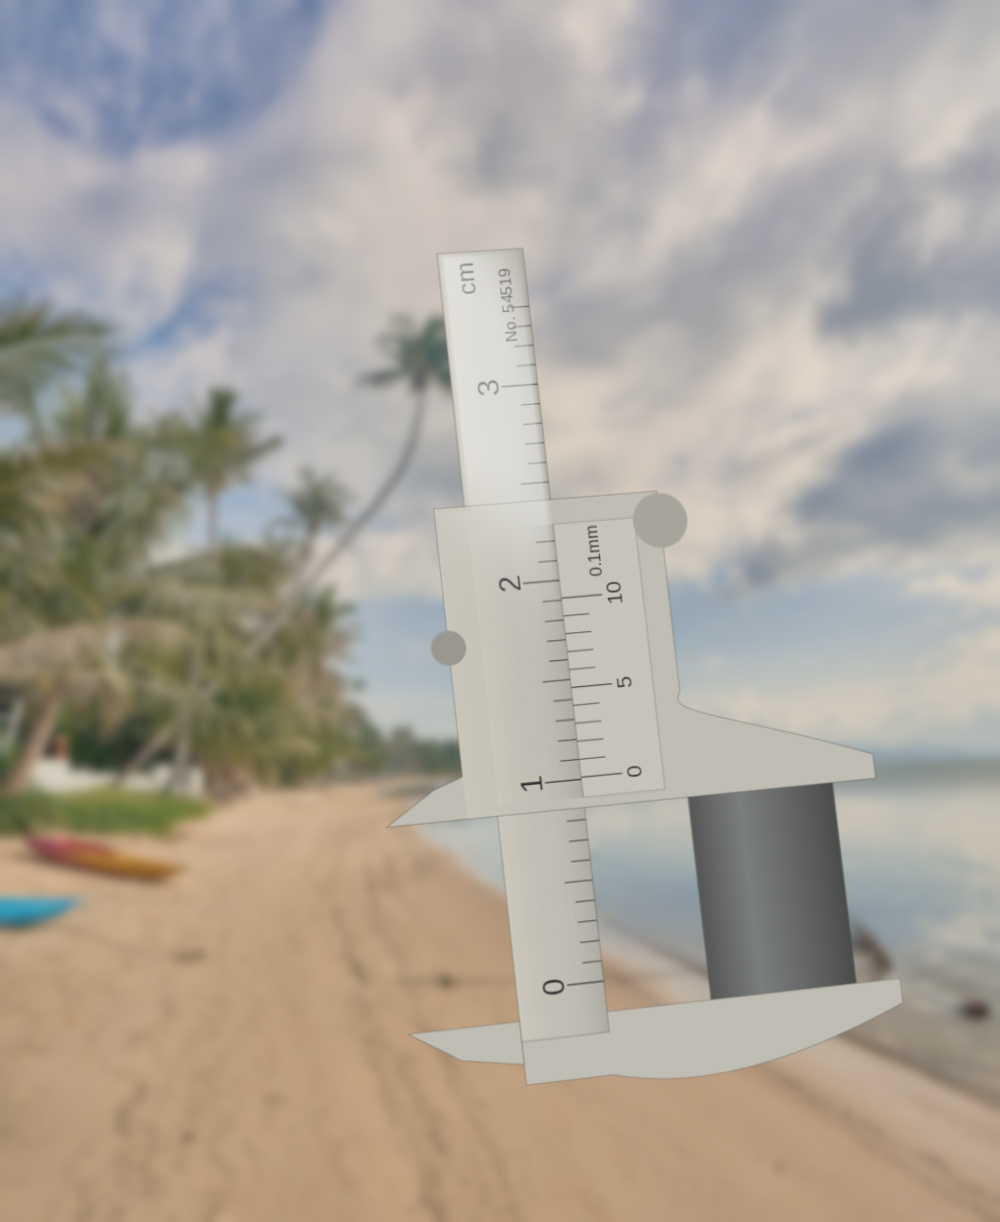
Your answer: {"value": 10.1, "unit": "mm"}
